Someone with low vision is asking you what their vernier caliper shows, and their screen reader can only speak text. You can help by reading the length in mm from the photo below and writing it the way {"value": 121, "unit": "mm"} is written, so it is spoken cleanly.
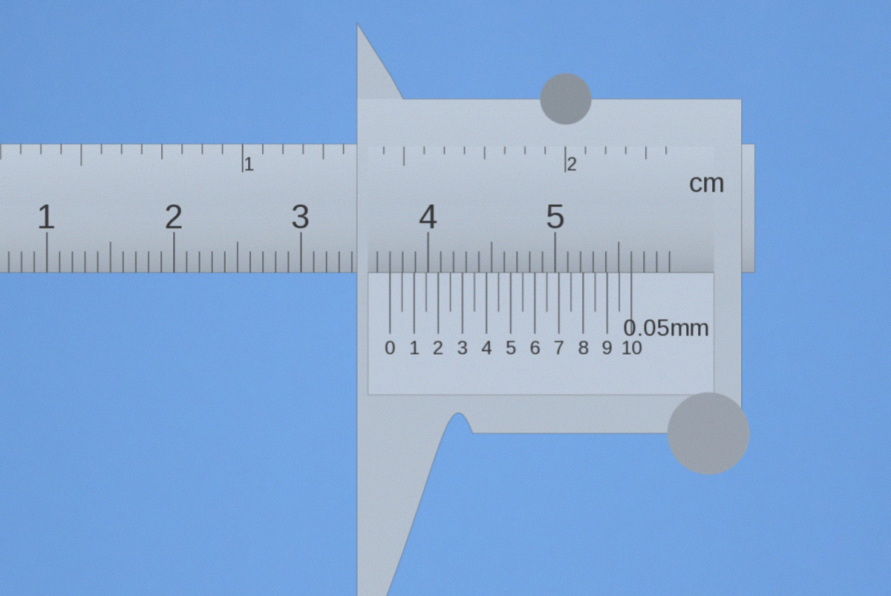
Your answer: {"value": 37.0, "unit": "mm"}
